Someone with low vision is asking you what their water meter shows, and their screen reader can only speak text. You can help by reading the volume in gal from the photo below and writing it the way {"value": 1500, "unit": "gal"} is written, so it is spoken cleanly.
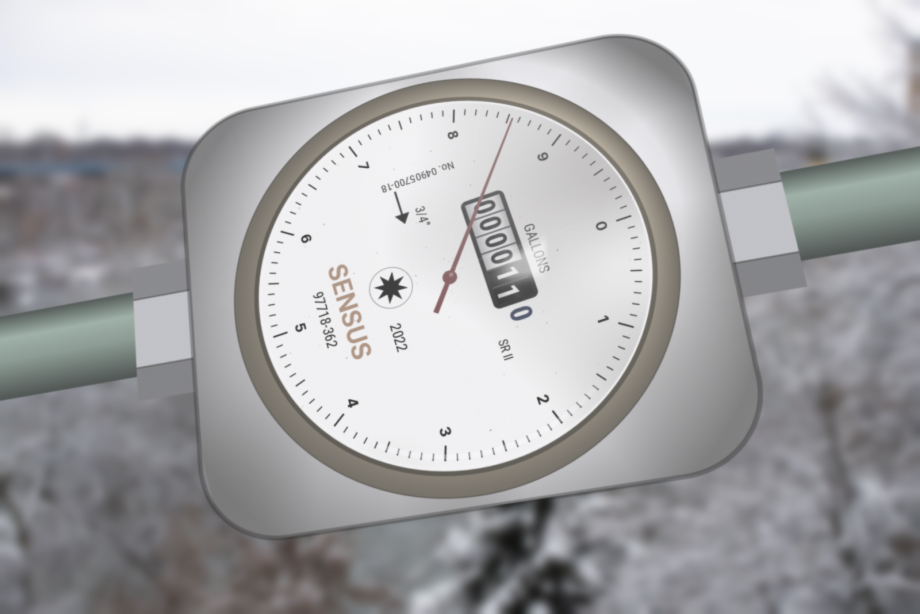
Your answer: {"value": 108.5, "unit": "gal"}
